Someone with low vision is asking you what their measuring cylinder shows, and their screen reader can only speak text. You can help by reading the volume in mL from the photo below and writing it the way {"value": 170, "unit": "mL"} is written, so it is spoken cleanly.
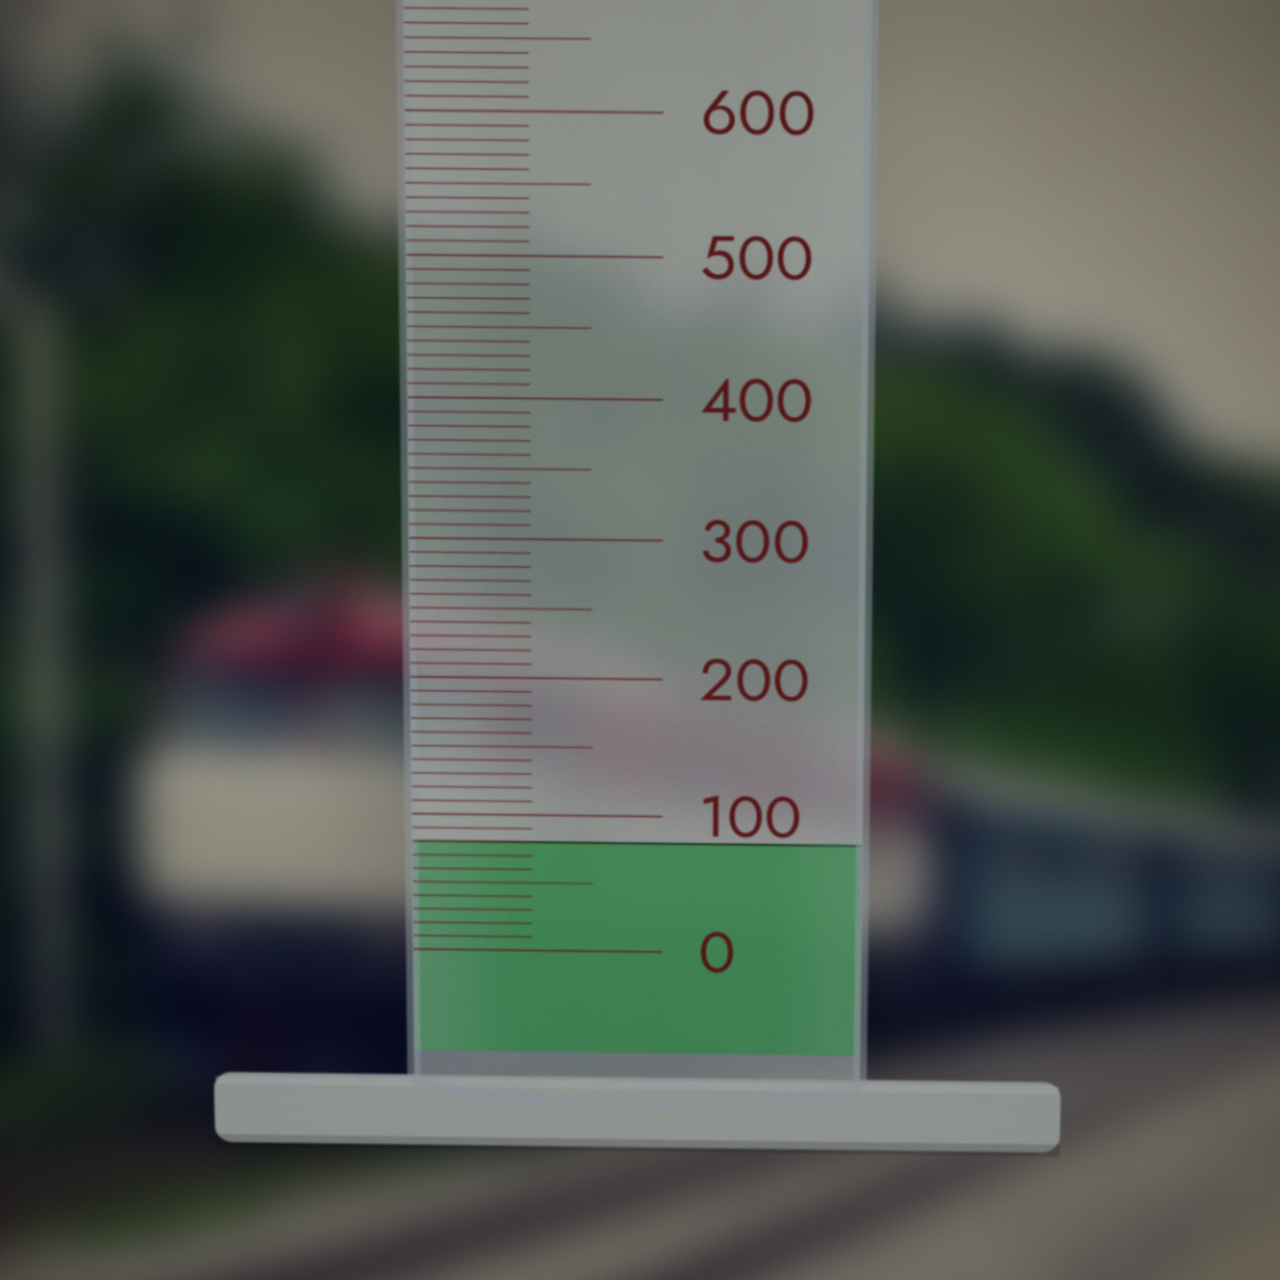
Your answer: {"value": 80, "unit": "mL"}
